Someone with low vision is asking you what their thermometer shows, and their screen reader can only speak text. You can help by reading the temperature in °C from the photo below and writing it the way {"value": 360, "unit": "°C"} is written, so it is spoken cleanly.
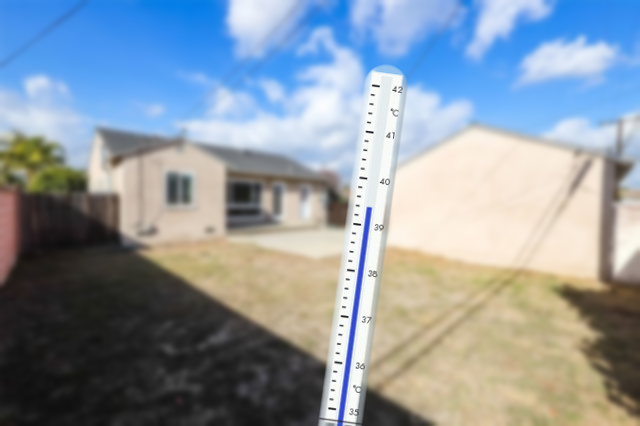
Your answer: {"value": 39.4, "unit": "°C"}
